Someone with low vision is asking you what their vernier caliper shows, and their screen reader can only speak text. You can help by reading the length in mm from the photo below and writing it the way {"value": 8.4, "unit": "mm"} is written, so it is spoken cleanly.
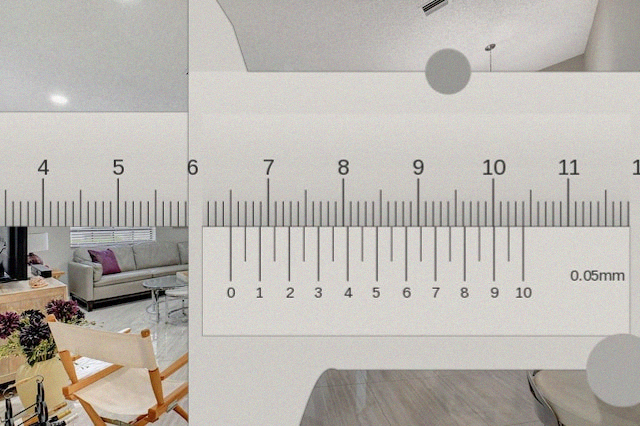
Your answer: {"value": 65.0, "unit": "mm"}
